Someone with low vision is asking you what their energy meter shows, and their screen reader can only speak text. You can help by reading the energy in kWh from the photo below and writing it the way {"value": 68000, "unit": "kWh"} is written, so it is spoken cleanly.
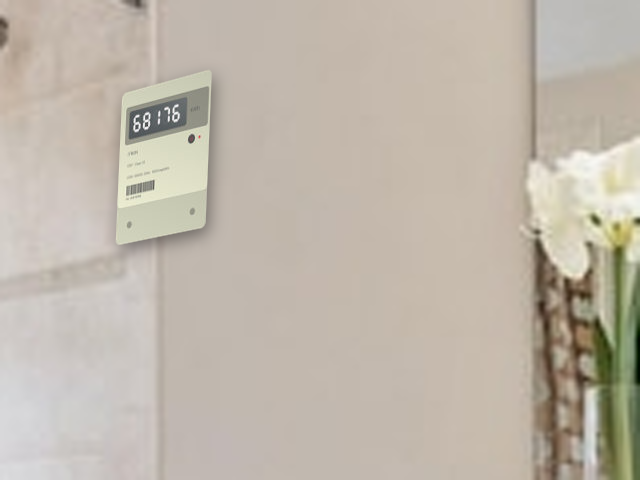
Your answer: {"value": 68176, "unit": "kWh"}
